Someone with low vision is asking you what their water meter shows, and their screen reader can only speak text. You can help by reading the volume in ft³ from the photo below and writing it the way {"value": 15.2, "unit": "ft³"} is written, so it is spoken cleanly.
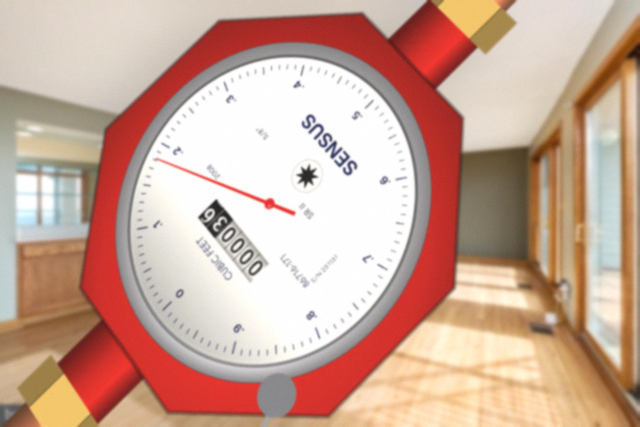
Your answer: {"value": 36.18, "unit": "ft³"}
